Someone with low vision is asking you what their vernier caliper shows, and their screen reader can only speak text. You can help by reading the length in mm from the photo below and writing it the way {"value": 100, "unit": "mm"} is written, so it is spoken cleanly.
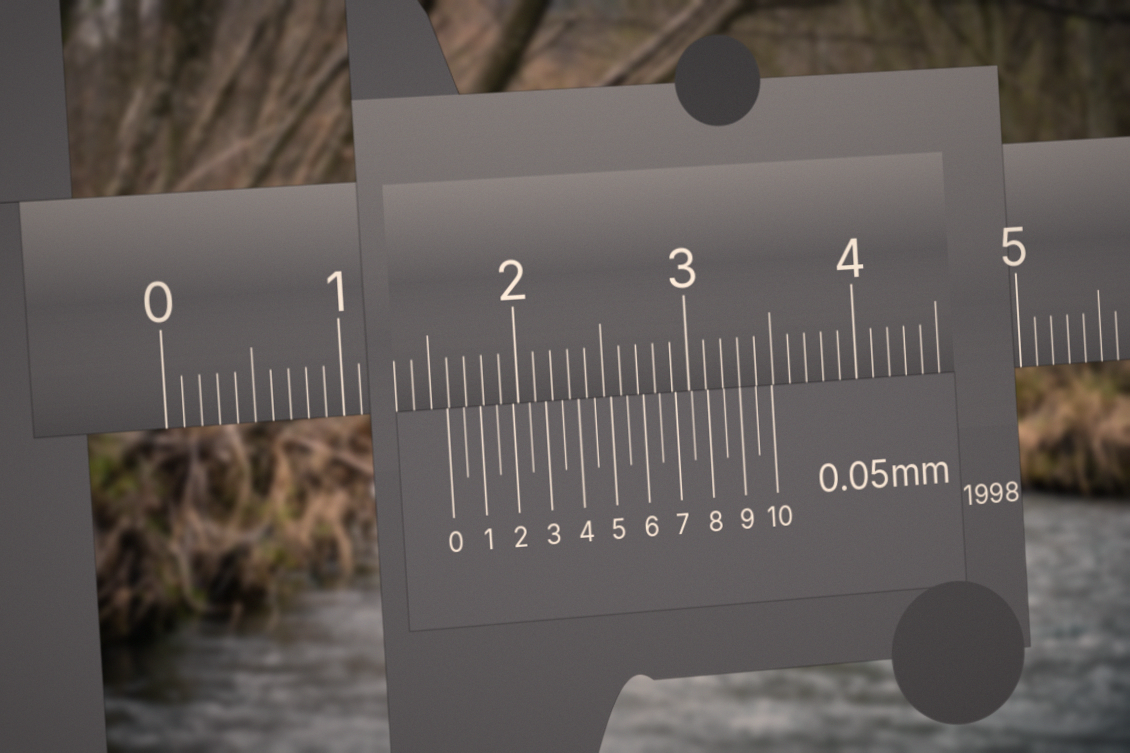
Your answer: {"value": 15.9, "unit": "mm"}
